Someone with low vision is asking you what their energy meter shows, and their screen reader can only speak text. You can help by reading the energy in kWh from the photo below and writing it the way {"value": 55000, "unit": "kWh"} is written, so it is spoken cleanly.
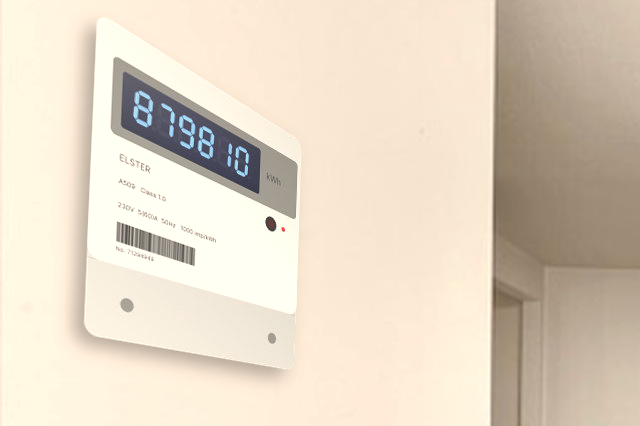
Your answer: {"value": 879810, "unit": "kWh"}
